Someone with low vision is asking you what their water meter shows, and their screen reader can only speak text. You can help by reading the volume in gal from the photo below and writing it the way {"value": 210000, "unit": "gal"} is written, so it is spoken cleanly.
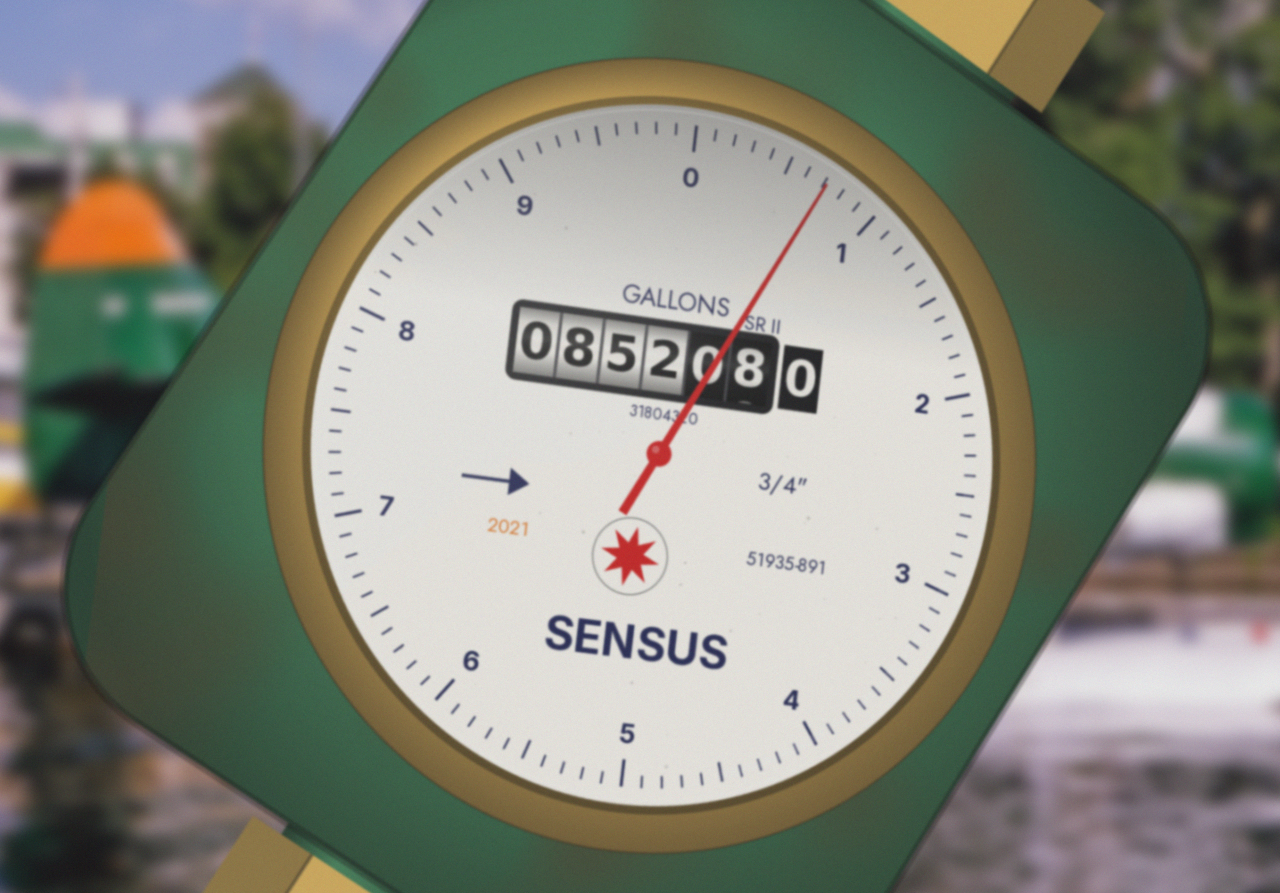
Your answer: {"value": 852080.7, "unit": "gal"}
